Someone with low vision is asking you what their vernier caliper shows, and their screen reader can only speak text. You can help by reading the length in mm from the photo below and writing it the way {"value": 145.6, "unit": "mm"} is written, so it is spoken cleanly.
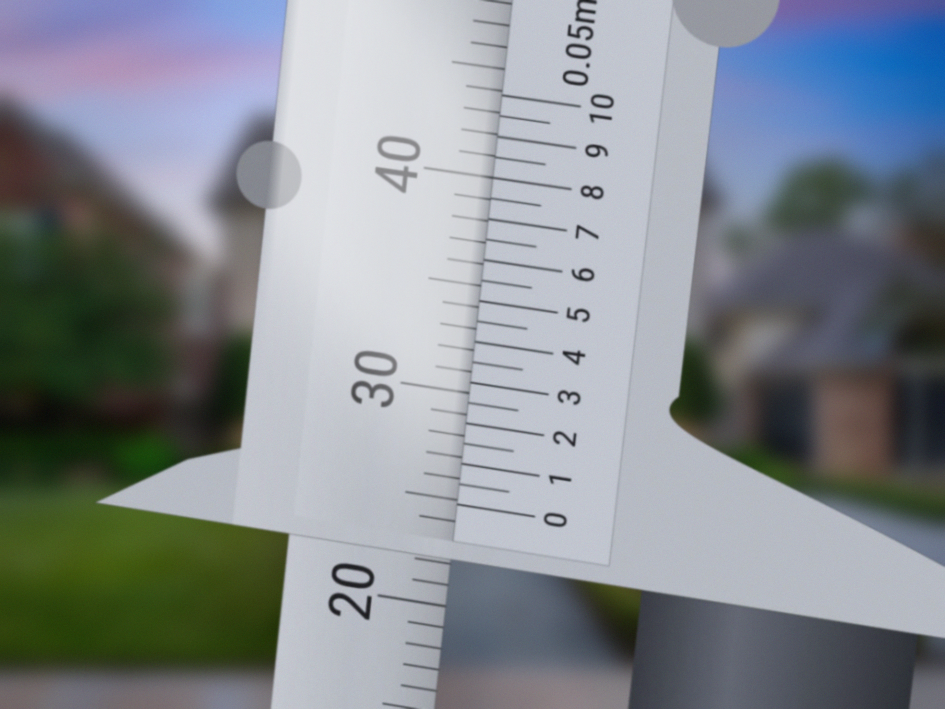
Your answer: {"value": 24.8, "unit": "mm"}
